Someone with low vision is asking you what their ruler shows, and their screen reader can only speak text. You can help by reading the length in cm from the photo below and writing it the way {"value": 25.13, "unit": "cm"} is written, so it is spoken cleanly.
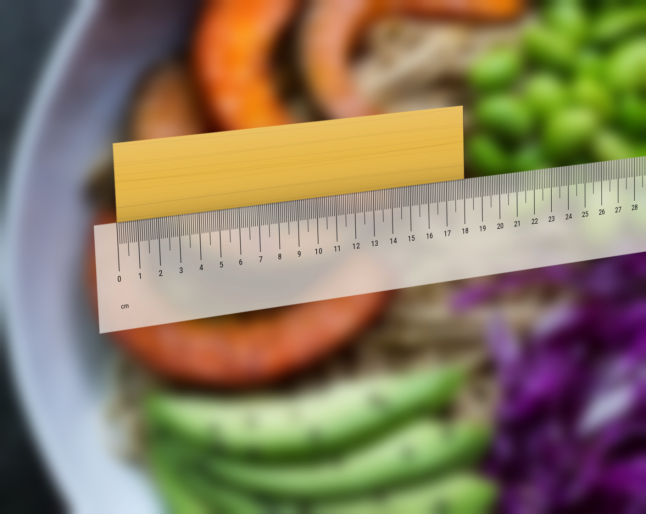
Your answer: {"value": 18, "unit": "cm"}
